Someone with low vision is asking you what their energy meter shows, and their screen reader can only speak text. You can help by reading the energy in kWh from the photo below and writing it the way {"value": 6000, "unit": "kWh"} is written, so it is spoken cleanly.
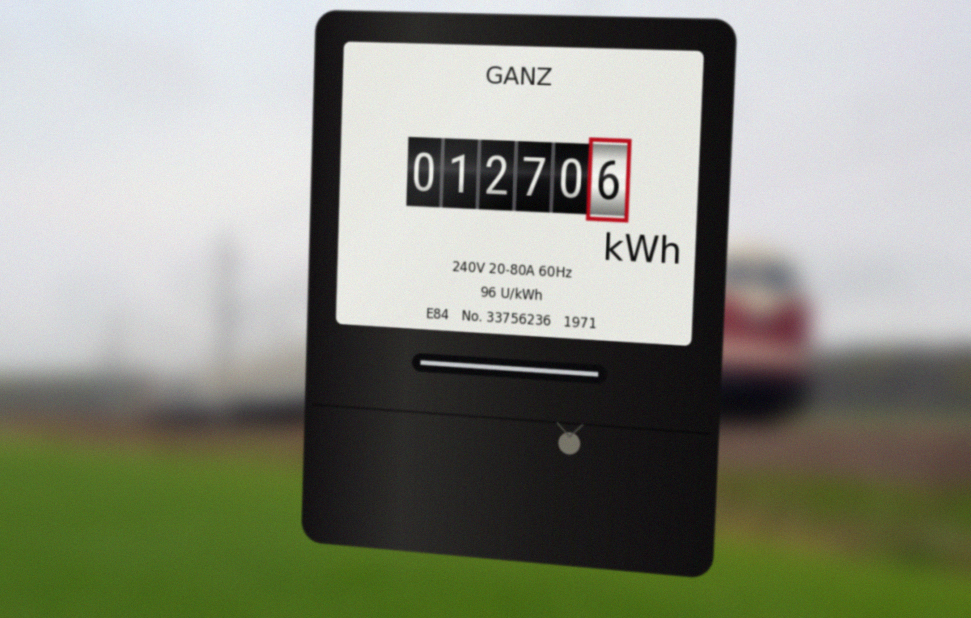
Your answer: {"value": 1270.6, "unit": "kWh"}
